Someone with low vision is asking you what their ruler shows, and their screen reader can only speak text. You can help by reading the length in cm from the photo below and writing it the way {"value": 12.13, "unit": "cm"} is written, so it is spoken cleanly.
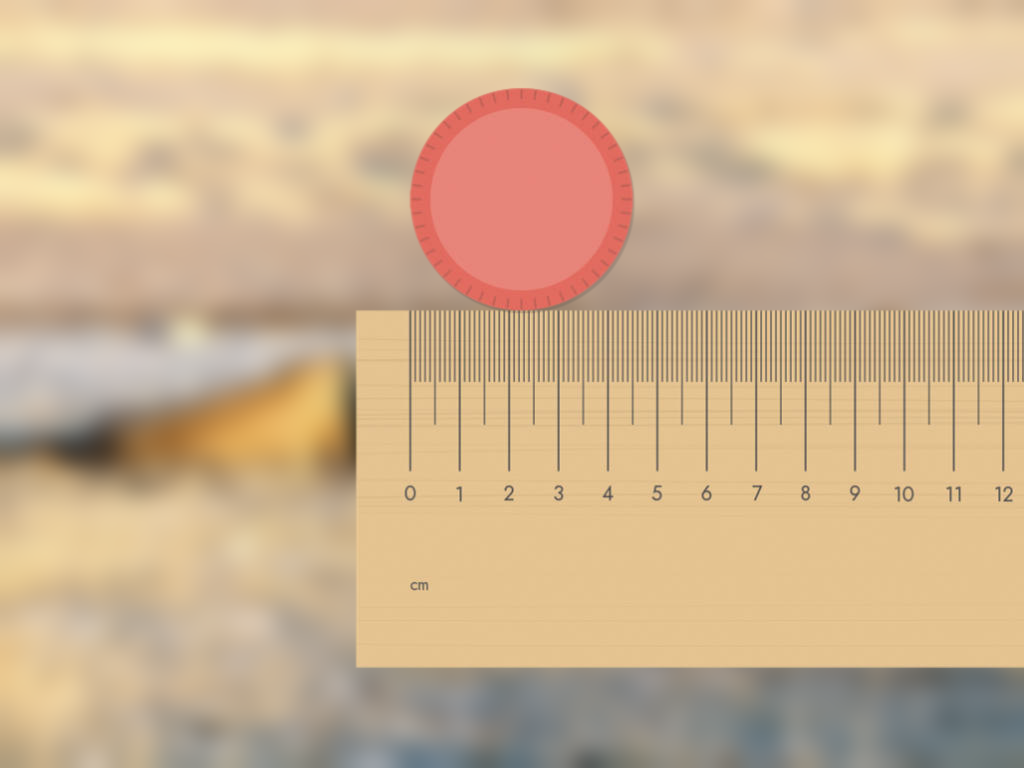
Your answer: {"value": 4.5, "unit": "cm"}
